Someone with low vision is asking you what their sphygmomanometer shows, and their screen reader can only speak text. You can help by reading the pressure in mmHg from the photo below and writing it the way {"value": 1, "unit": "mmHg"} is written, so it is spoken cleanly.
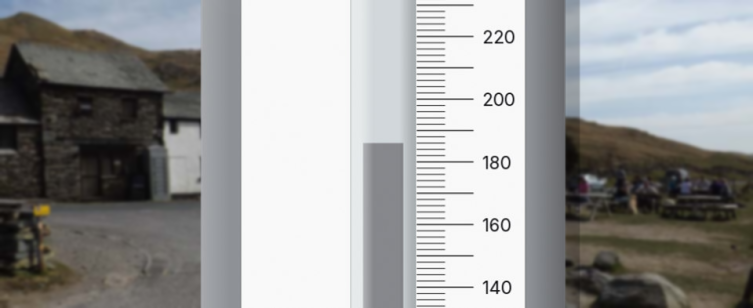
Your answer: {"value": 186, "unit": "mmHg"}
